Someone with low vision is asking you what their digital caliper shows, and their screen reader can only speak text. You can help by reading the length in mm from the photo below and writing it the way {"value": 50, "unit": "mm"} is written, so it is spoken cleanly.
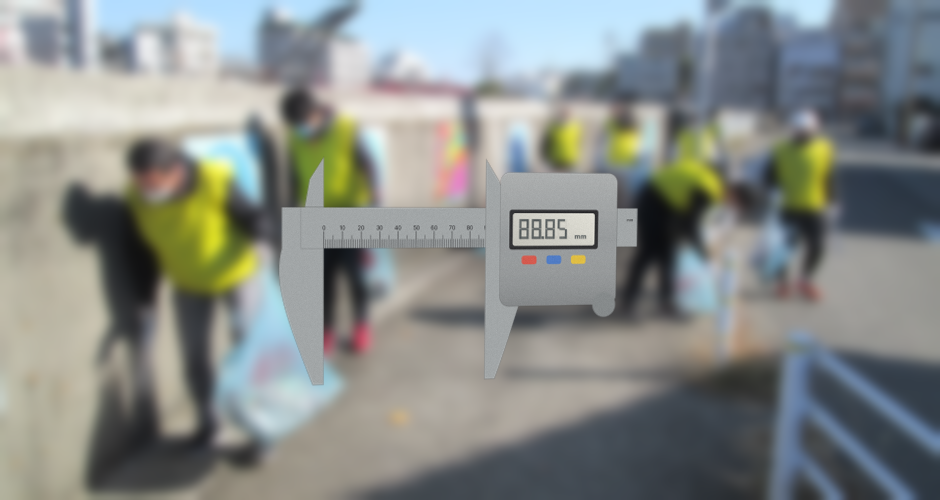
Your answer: {"value": 88.85, "unit": "mm"}
